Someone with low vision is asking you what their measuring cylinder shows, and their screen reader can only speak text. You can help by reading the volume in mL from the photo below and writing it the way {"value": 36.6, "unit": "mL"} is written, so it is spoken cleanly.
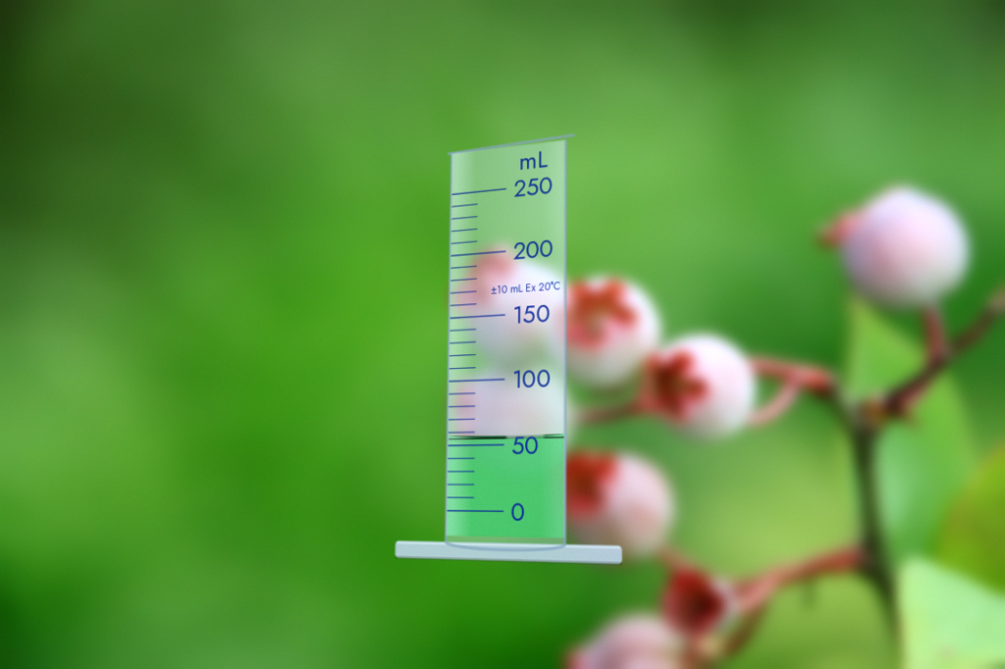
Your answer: {"value": 55, "unit": "mL"}
